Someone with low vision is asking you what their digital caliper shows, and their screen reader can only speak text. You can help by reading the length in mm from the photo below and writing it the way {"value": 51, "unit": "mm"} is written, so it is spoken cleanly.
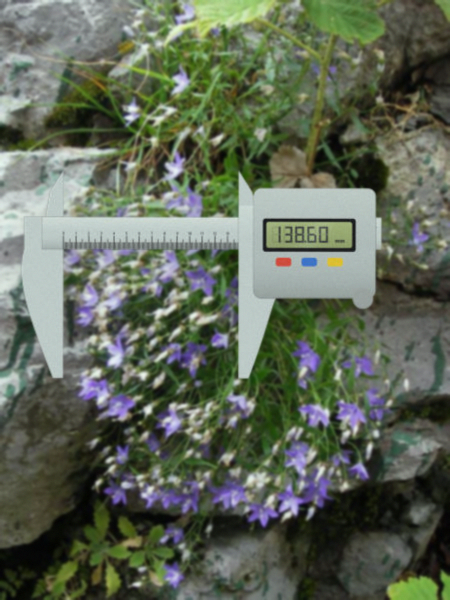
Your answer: {"value": 138.60, "unit": "mm"}
